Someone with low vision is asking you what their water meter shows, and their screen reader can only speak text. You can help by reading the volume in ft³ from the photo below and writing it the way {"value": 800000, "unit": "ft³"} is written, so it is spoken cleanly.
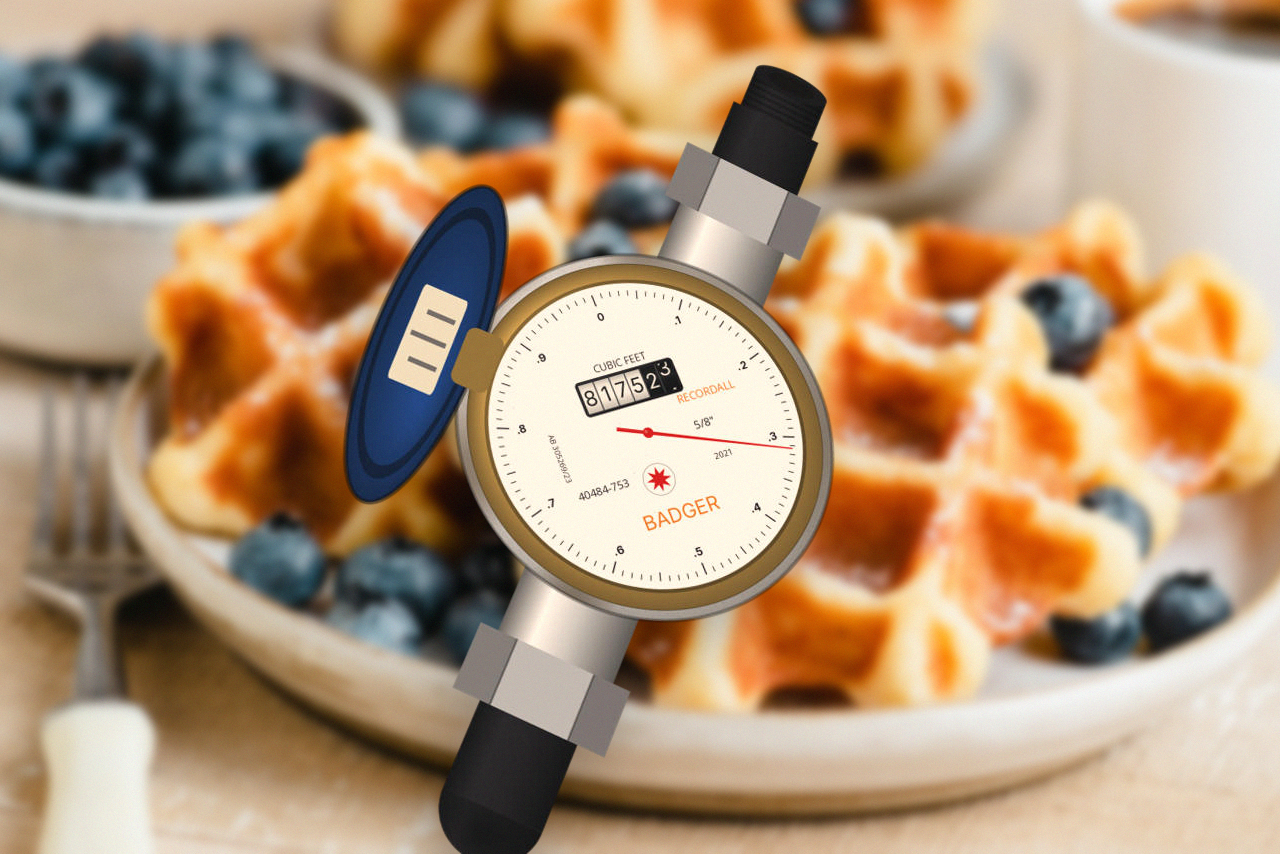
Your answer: {"value": 817523.31, "unit": "ft³"}
